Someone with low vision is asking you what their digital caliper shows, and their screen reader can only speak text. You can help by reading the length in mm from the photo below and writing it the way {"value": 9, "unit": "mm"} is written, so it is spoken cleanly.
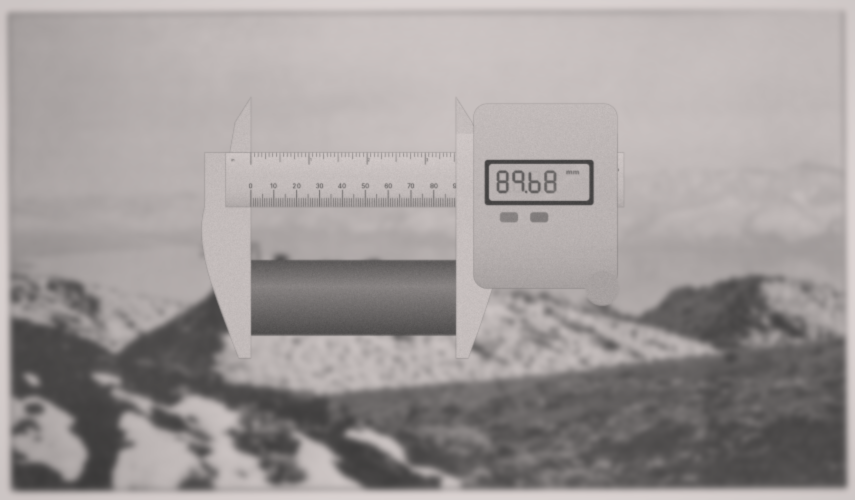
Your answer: {"value": 89.68, "unit": "mm"}
